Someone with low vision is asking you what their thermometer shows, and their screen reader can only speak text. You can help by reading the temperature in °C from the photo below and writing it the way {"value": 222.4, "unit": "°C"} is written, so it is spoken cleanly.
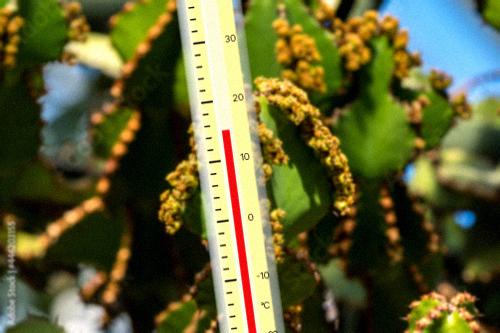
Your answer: {"value": 15, "unit": "°C"}
